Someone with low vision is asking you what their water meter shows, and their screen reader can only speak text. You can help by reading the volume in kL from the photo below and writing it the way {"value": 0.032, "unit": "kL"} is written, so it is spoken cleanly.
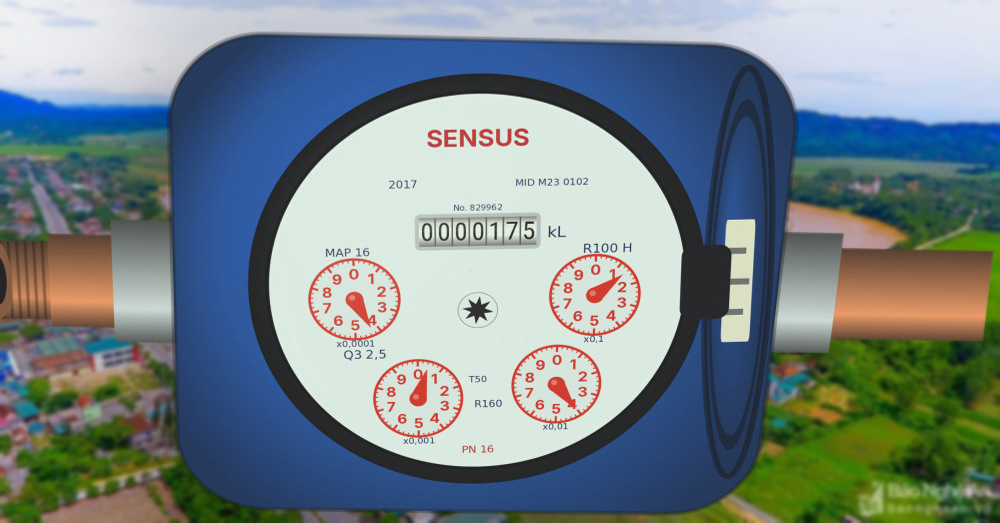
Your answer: {"value": 175.1404, "unit": "kL"}
